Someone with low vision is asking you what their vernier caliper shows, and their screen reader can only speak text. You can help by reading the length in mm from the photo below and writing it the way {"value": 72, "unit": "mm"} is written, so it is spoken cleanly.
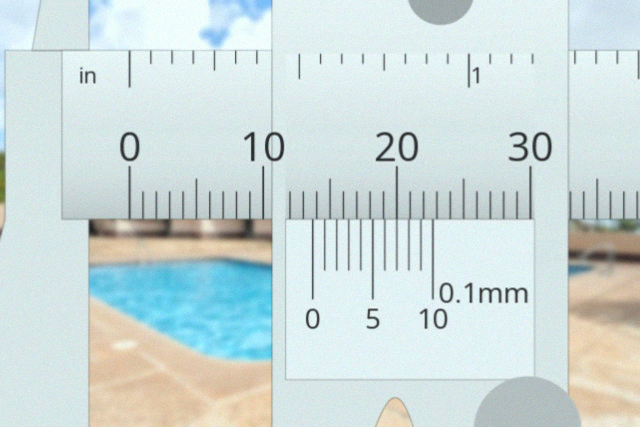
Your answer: {"value": 13.7, "unit": "mm"}
